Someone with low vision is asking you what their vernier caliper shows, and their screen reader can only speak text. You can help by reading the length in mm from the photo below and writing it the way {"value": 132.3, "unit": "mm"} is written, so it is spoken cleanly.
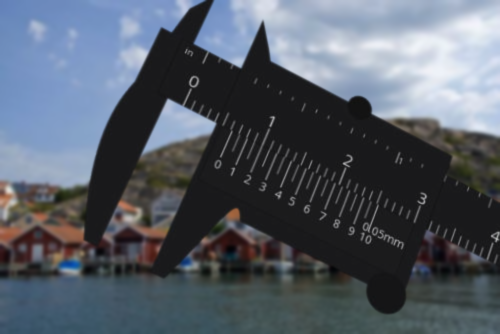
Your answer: {"value": 6.2, "unit": "mm"}
